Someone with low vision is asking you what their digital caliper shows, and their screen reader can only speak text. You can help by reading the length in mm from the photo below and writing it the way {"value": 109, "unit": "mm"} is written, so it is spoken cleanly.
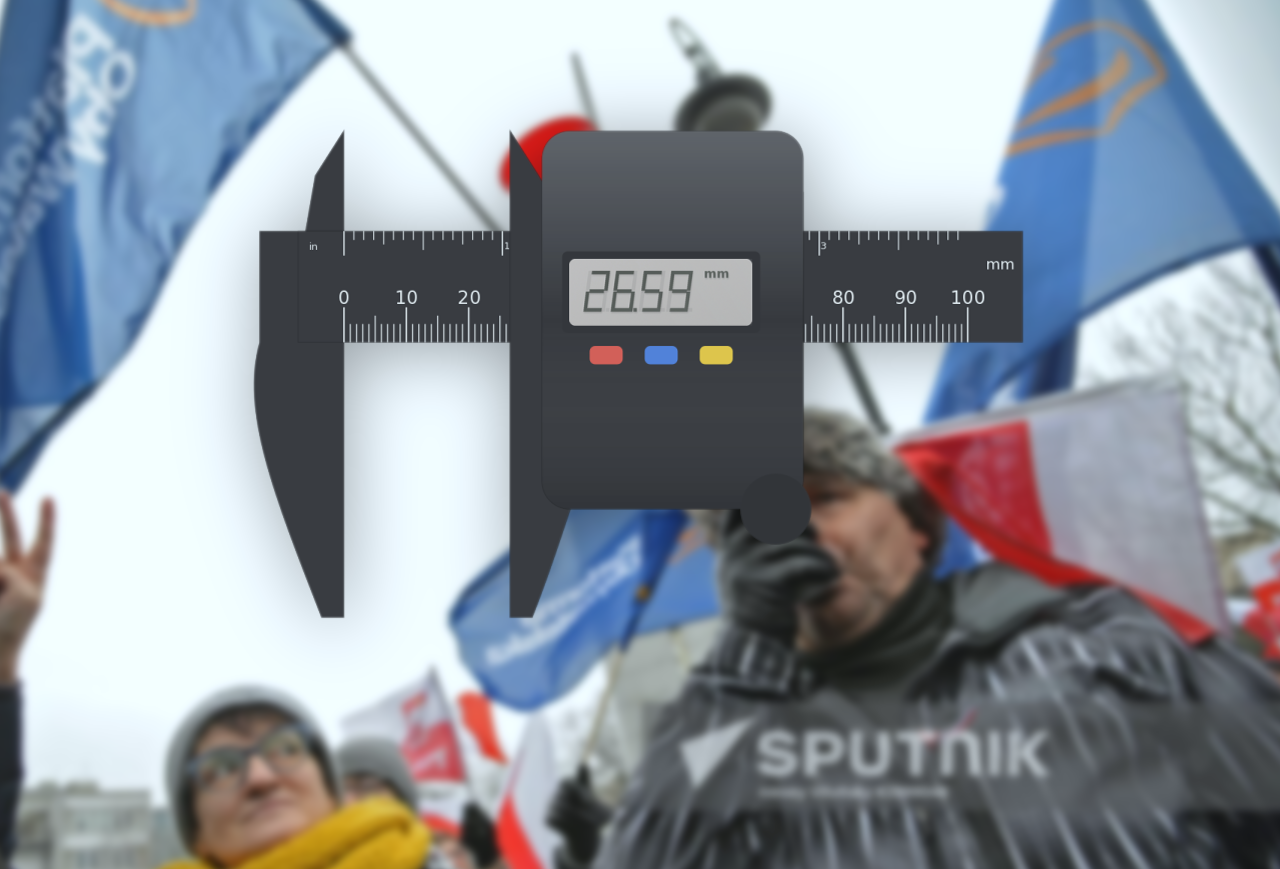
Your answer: {"value": 26.59, "unit": "mm"}
